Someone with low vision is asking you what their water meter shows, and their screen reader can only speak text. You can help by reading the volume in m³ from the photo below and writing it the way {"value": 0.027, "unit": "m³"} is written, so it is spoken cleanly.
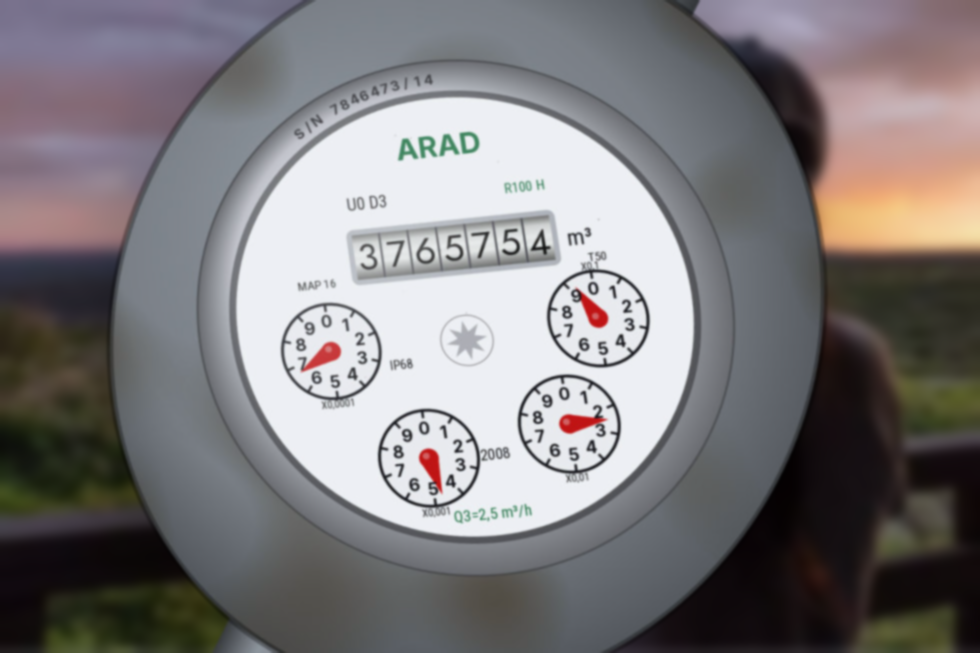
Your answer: {"value": 3765753.9246, "unit": "m³"}
